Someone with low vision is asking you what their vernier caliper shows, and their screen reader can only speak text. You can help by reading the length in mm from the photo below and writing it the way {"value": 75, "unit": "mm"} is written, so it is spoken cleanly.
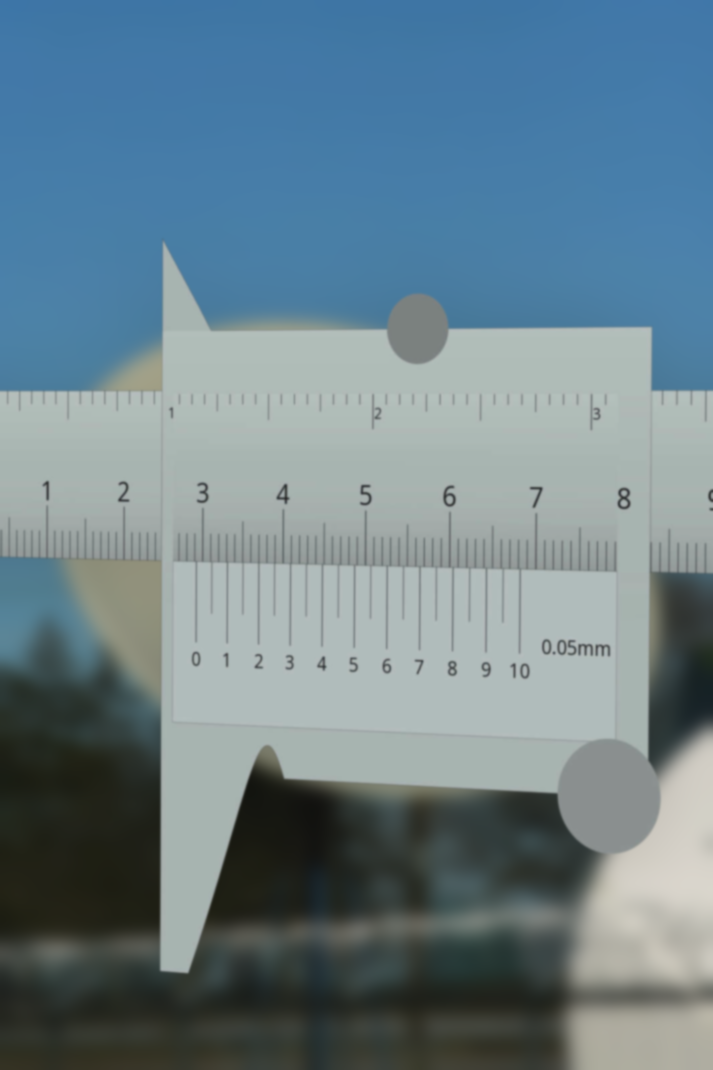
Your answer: {"value": 29.2, "unit": "mm"}
